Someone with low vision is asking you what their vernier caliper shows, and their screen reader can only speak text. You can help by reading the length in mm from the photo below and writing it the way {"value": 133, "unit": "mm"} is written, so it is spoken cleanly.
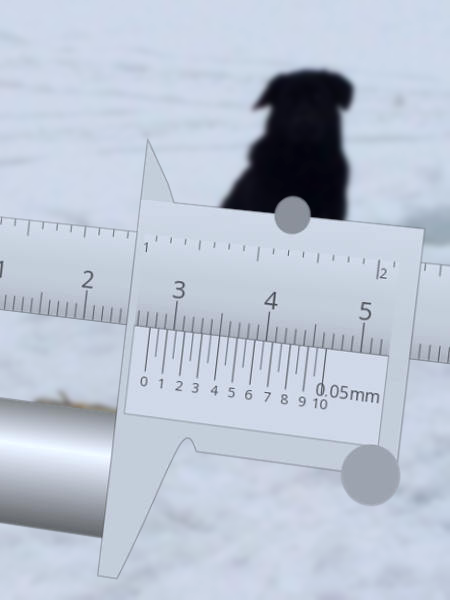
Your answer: {"value": 27.4, "unit": "mm"}
